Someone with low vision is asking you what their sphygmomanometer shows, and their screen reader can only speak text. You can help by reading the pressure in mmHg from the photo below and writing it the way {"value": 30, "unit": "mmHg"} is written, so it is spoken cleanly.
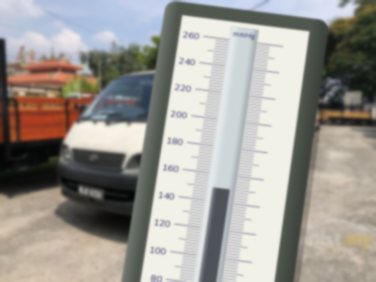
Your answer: {"value": 150, "unit": "mmHg"}
